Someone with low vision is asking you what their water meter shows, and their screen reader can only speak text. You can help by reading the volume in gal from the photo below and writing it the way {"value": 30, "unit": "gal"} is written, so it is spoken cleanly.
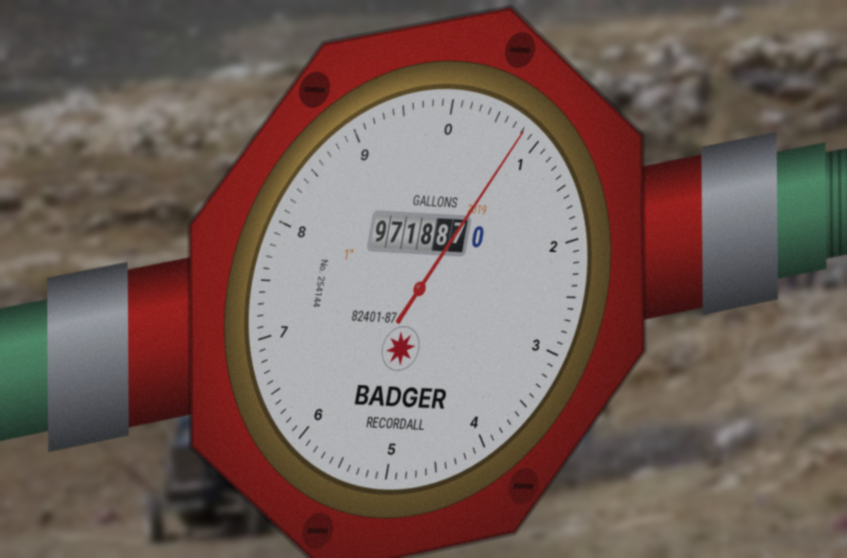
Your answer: {"value": 9718870.8, "unit": "gal"}
